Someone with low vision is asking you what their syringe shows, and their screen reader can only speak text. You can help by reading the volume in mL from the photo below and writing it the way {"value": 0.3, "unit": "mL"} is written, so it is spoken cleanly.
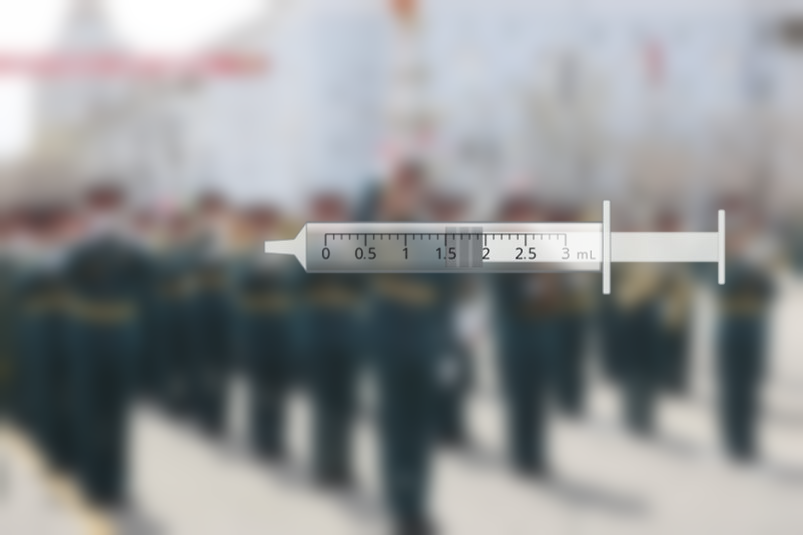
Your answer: {"value": 1.5, "unit": "mL"}
